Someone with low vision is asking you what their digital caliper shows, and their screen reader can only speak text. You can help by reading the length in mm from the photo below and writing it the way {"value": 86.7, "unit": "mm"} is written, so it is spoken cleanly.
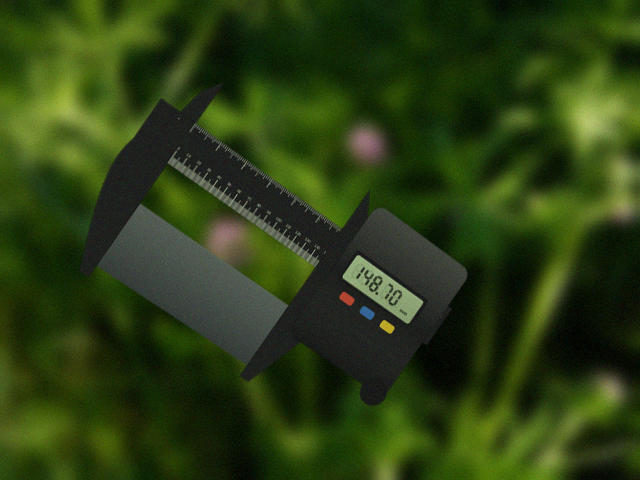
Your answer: {"value": 148.70, "unit": "mm"}
